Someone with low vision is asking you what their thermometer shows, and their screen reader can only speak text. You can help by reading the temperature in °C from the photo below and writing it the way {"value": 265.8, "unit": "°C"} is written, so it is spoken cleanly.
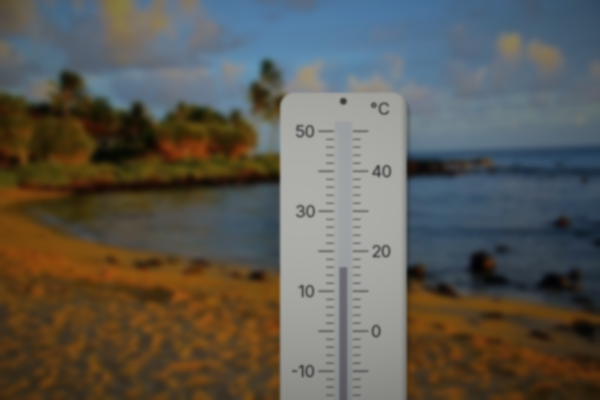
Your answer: {"value": 16, "unit": "°C"}
